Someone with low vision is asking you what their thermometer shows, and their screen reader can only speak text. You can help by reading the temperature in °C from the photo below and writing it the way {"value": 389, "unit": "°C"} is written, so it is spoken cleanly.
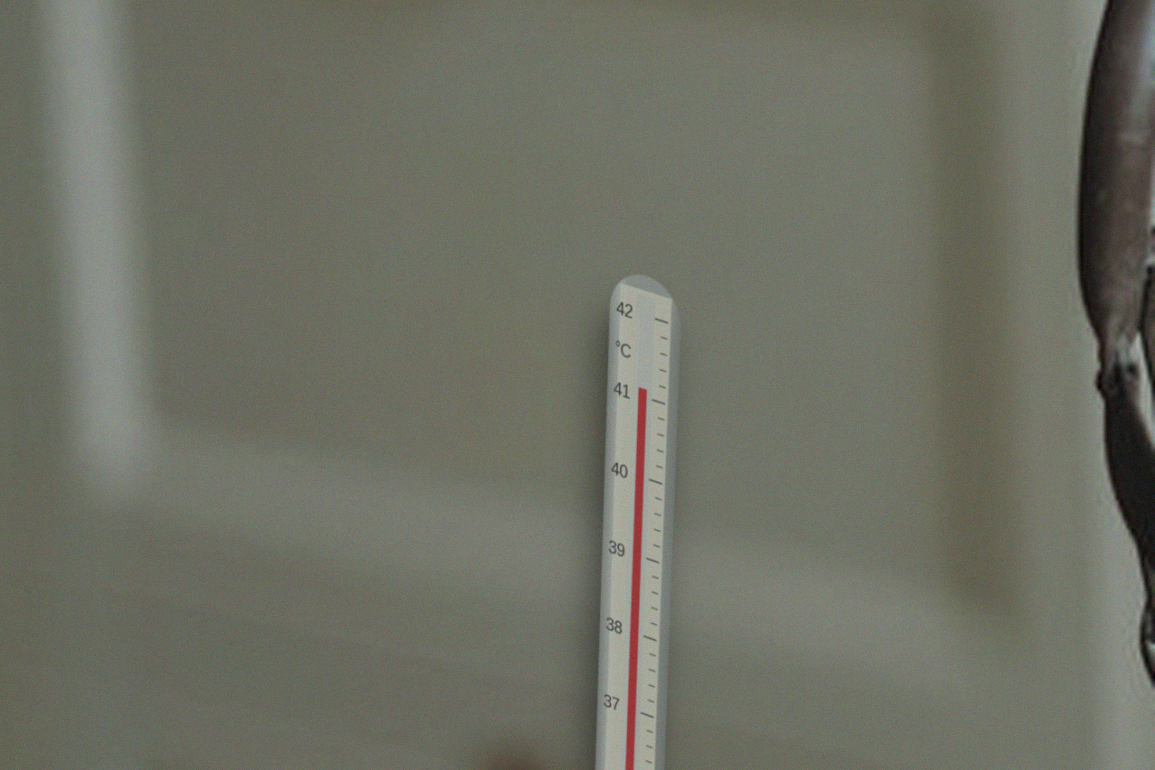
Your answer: {"value": 41.1, "unit": "°C"}
